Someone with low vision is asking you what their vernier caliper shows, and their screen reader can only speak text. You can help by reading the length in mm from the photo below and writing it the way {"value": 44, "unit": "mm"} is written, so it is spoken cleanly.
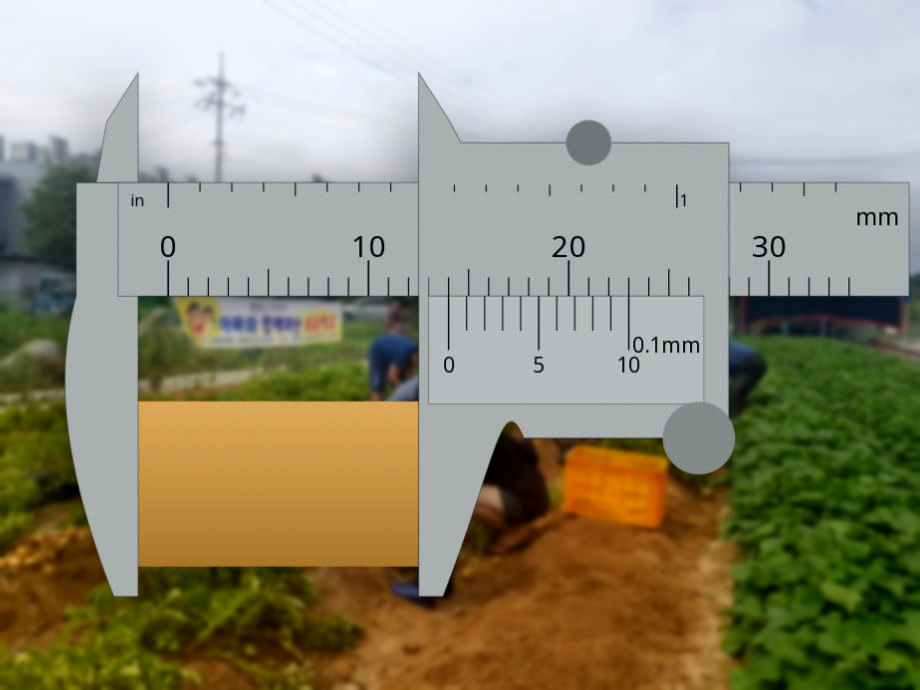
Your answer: {"value": 14.0, "unit": "mm"}
